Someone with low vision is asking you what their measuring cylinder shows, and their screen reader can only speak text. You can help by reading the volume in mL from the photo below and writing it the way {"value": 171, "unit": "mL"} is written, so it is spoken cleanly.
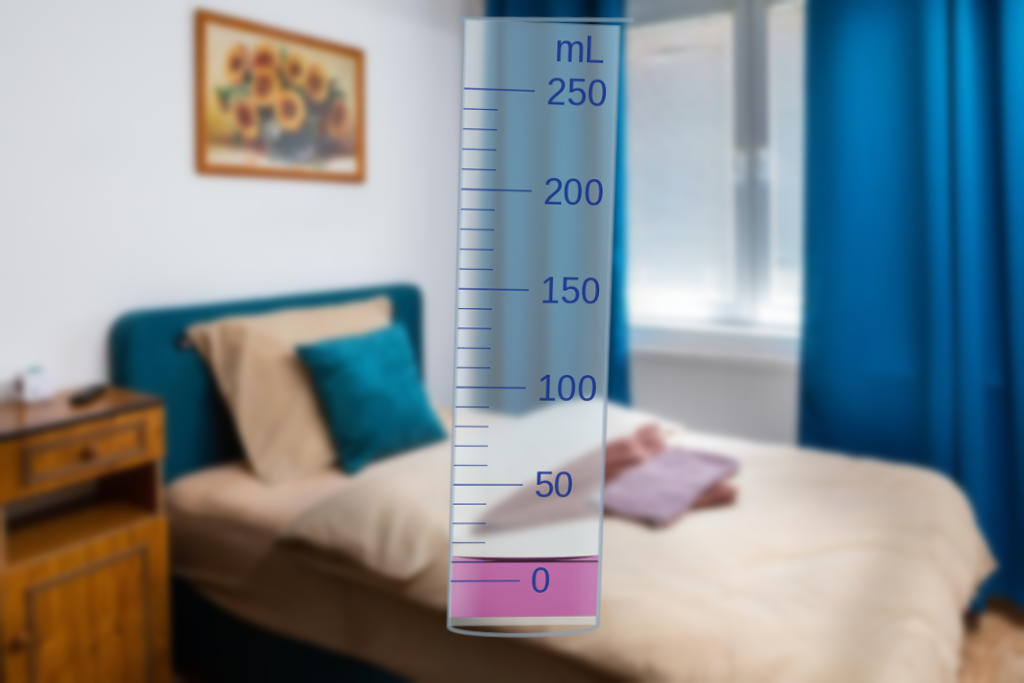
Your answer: {"value": 10, "unit": "mL"}
